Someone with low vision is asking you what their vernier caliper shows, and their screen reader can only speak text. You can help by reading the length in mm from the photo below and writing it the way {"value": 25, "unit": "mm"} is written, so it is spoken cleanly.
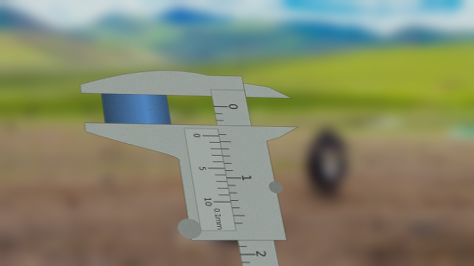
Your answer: {"value": 4.2, "unit": "mm"}
